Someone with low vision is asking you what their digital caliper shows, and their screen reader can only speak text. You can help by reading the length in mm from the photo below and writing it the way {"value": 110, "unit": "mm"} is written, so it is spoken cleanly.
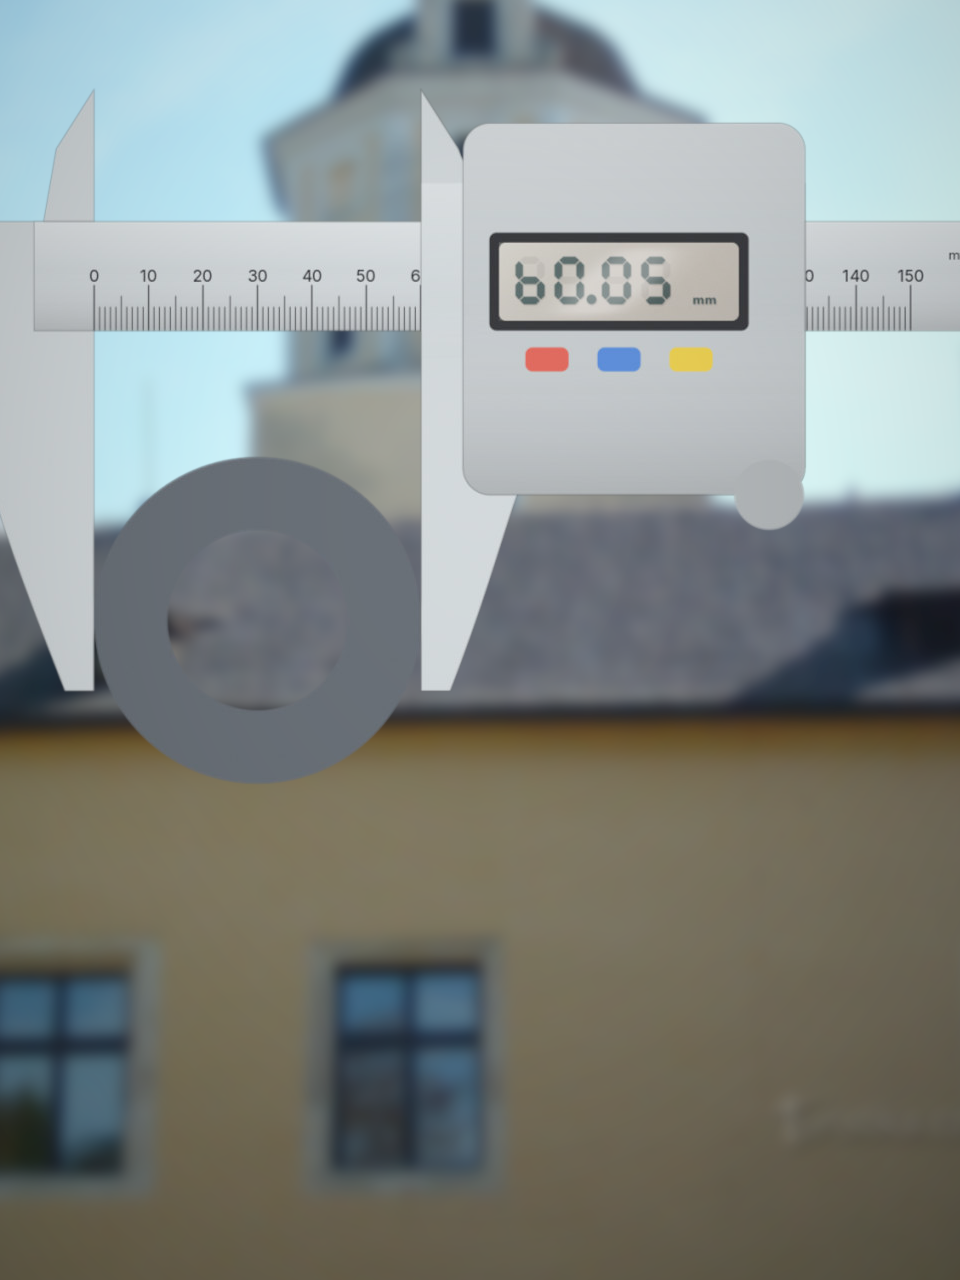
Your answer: {"value": 60.05, "unit": "mm"}
